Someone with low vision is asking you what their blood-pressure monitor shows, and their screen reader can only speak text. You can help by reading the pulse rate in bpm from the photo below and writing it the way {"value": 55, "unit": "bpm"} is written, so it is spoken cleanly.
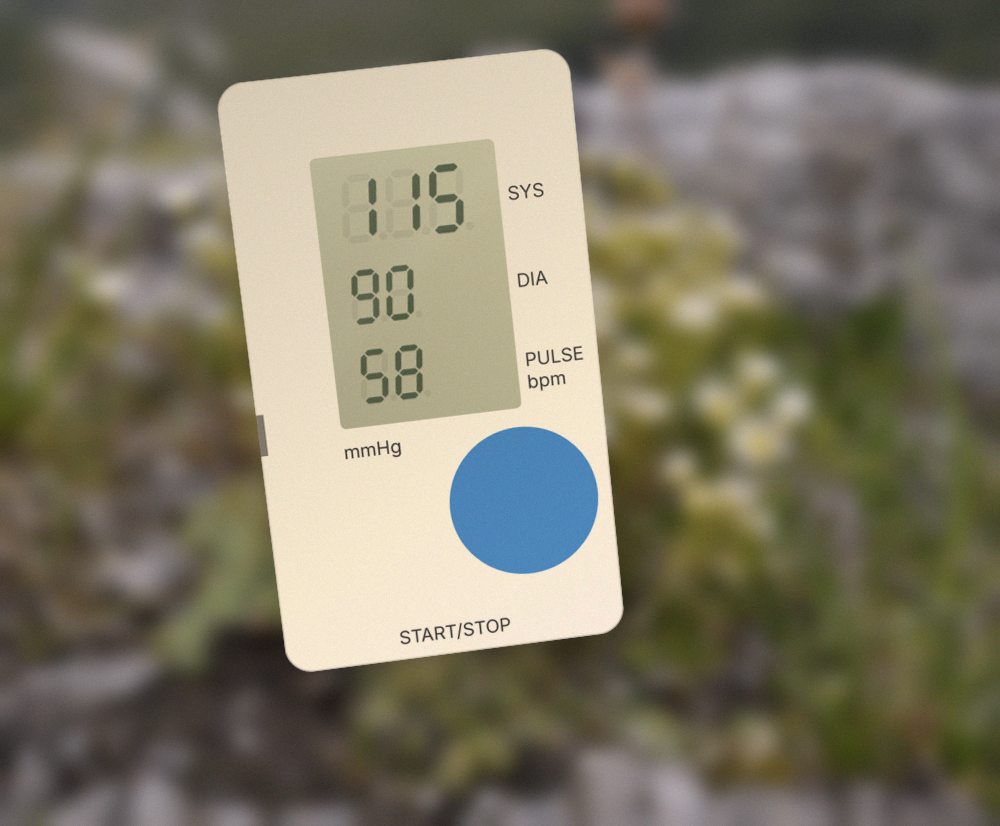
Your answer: {"value": 58, "unit": "bpm"}
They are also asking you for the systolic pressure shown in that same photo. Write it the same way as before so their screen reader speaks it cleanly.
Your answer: {"value": 115, "unit": "mmHg"}
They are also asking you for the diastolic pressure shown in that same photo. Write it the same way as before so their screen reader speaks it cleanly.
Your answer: {"value": 90, "unit": "mmHg"}
